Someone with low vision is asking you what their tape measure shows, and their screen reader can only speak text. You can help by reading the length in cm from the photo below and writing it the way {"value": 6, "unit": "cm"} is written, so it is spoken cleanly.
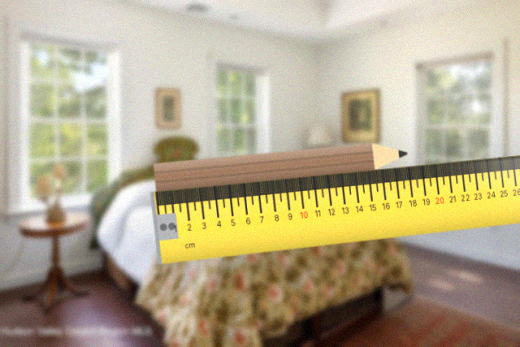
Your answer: {"value": 18, "unit": "cm"}
